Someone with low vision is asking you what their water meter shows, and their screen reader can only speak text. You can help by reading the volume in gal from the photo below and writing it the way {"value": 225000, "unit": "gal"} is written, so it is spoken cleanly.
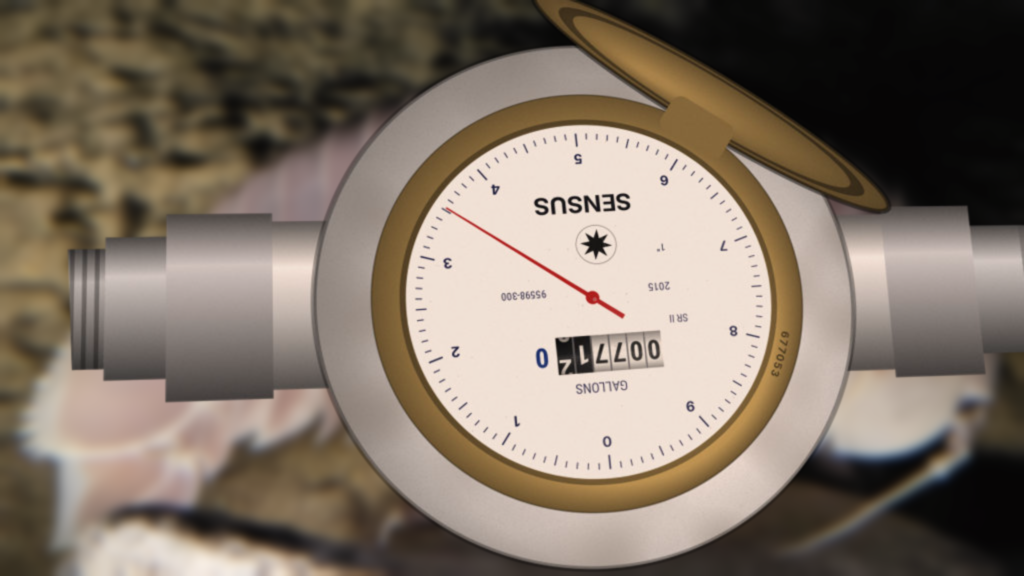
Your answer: {"value": 77123.5, "unit": "gal"}
